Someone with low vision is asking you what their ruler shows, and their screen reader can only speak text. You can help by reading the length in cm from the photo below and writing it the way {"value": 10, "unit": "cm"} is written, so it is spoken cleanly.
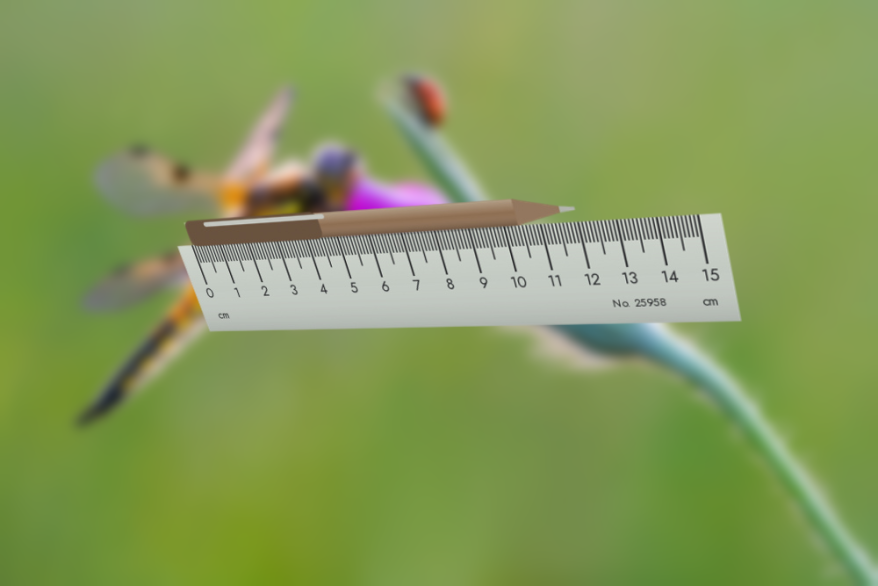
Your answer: {"value": 12, "unit": "cm"}
